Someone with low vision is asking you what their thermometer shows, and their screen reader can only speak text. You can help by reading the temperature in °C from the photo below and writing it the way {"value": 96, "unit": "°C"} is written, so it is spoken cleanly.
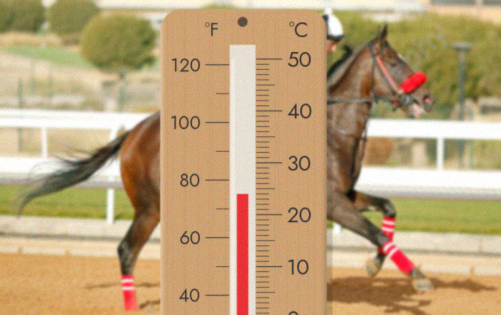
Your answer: {"value": 24, "unit": "°C"}
